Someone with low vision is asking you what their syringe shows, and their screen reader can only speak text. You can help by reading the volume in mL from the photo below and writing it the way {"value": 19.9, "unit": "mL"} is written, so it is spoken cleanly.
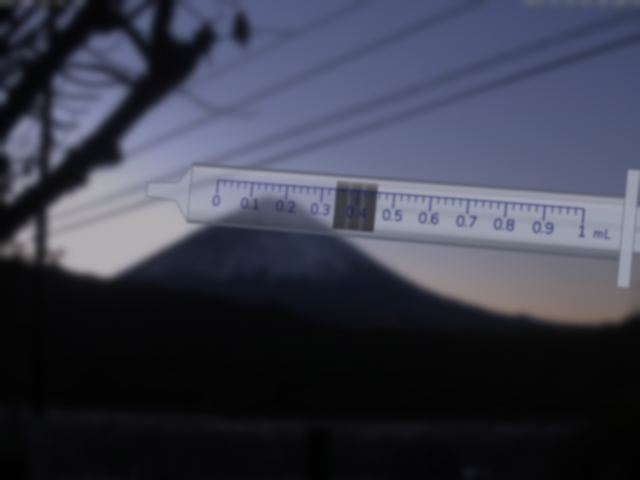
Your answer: {"value": 0.34, "unit": "mL"}
